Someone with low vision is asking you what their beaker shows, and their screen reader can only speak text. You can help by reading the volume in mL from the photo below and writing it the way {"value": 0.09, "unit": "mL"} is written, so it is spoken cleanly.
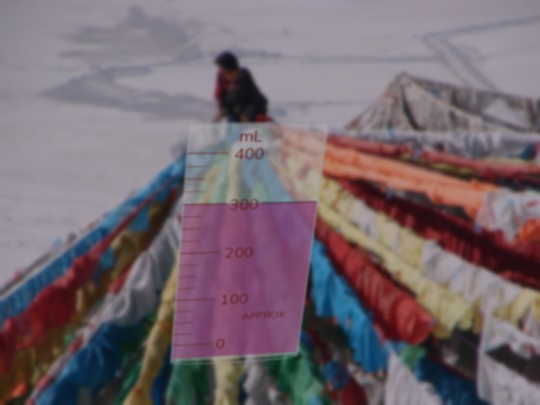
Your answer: {"value": 300, "unit": "mL"}
